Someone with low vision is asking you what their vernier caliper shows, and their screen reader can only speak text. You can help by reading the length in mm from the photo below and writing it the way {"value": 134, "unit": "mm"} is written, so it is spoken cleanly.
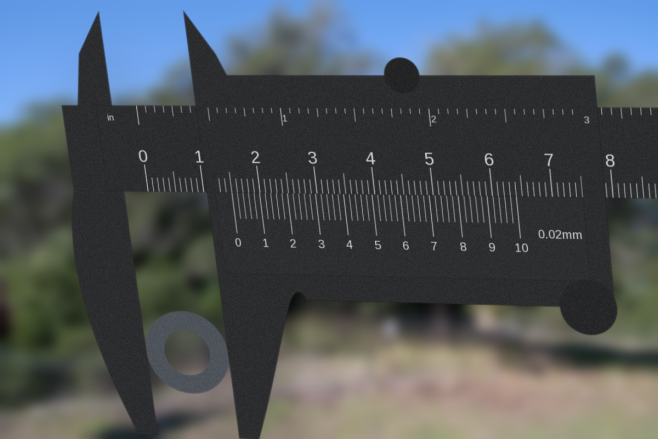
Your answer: {"value": 15.0, "unit": "mm"}
